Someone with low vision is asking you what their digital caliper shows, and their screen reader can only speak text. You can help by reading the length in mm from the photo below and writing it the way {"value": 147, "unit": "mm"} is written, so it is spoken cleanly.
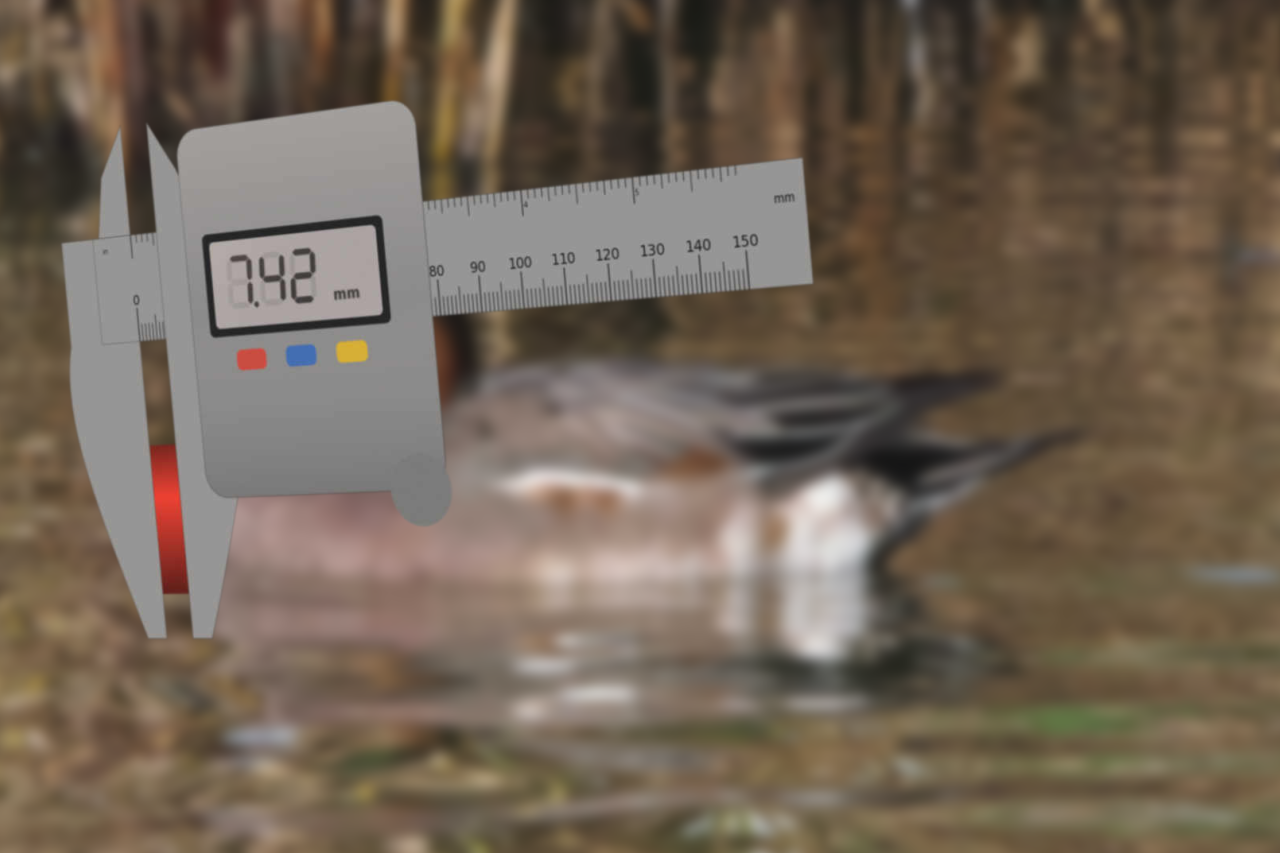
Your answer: {"value": 7.42, "unit": "mm"}
